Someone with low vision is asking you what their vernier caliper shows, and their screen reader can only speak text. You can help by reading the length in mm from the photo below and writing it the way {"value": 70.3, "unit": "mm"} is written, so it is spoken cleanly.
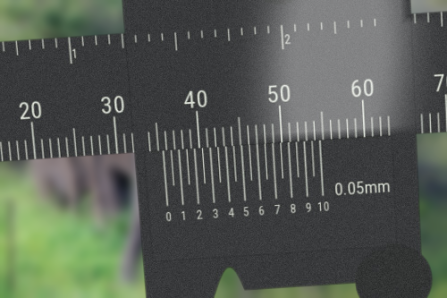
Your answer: {"value": 35.6, "unit": "mm"}
